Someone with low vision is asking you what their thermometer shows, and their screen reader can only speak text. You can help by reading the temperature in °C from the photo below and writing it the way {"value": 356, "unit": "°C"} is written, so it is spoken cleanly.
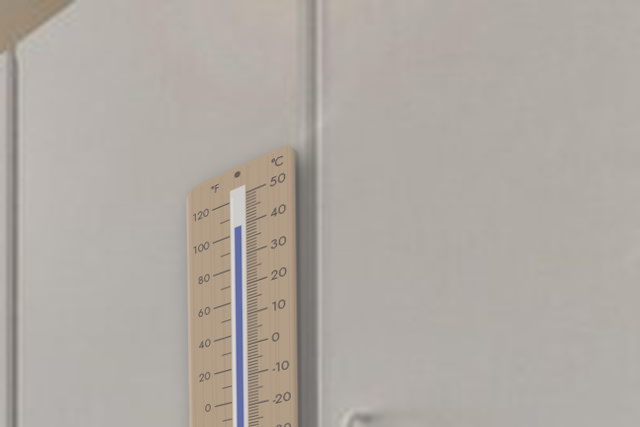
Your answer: {"value": 40, "unit": "°C"}
